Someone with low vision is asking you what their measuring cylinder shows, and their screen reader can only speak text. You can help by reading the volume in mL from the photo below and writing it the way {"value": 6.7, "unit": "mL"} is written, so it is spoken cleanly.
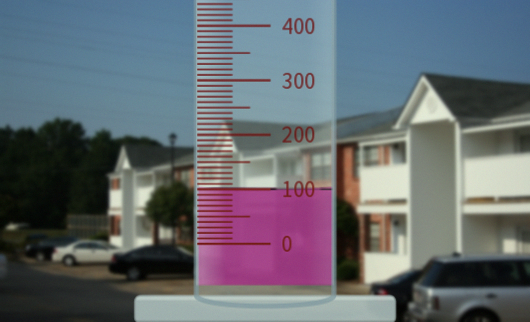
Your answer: {"value": 100, "unit": "mL"}
